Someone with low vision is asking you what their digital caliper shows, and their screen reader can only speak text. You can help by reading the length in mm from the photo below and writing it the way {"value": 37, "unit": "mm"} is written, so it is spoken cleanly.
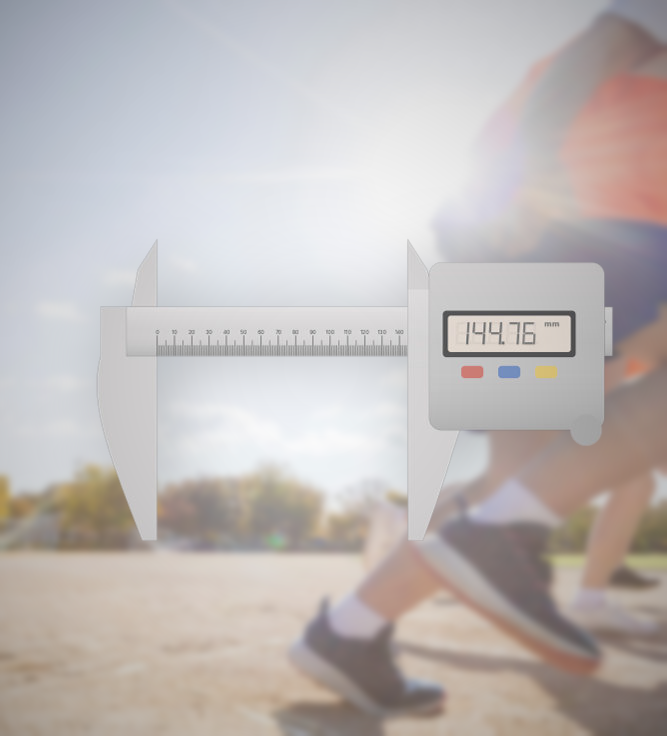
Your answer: {"value": 144.76, "unit": "mm"}
